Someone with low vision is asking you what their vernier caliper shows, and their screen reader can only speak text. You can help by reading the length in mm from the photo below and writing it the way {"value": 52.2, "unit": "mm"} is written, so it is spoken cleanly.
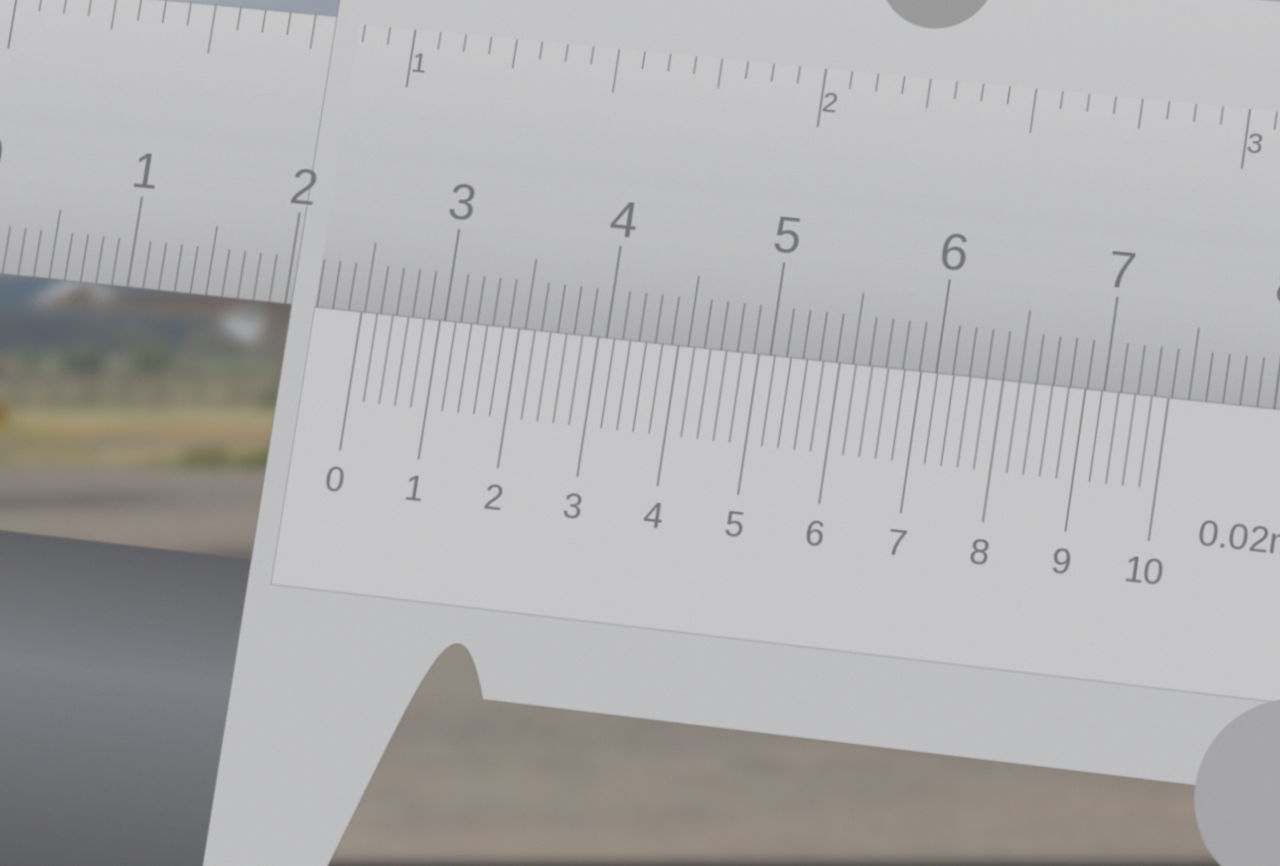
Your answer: {"value": 24.8, "unit": "mm"}
